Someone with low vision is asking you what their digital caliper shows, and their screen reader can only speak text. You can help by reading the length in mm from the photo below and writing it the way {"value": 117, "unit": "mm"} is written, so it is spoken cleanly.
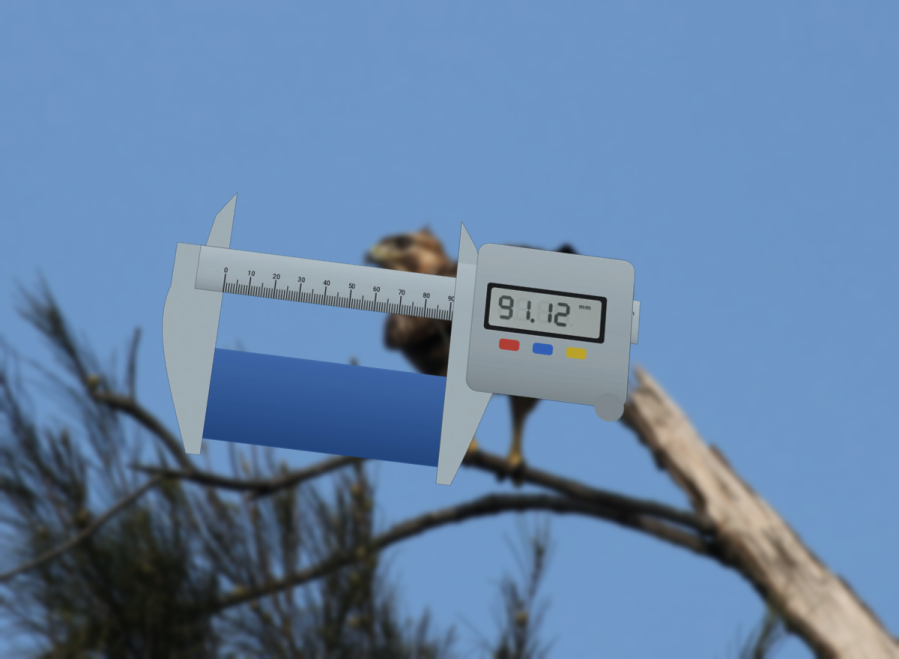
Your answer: {"value": 91.12, "unit": "mm"}
